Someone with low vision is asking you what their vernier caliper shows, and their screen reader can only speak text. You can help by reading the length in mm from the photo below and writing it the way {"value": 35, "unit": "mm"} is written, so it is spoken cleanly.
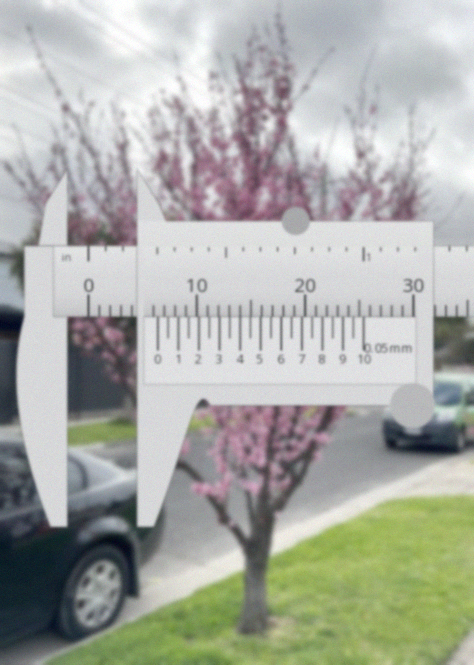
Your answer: {"value": 6.4, "unit": "mm"}
